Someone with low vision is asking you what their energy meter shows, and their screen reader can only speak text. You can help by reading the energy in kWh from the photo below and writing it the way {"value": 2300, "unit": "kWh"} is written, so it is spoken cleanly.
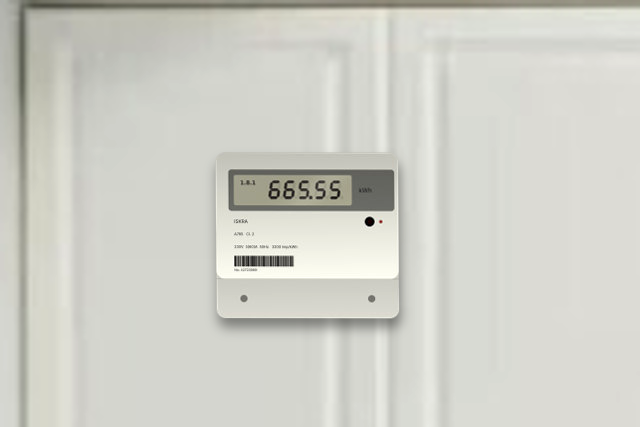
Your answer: {"value": 665.55, "unit": "kWh"}
